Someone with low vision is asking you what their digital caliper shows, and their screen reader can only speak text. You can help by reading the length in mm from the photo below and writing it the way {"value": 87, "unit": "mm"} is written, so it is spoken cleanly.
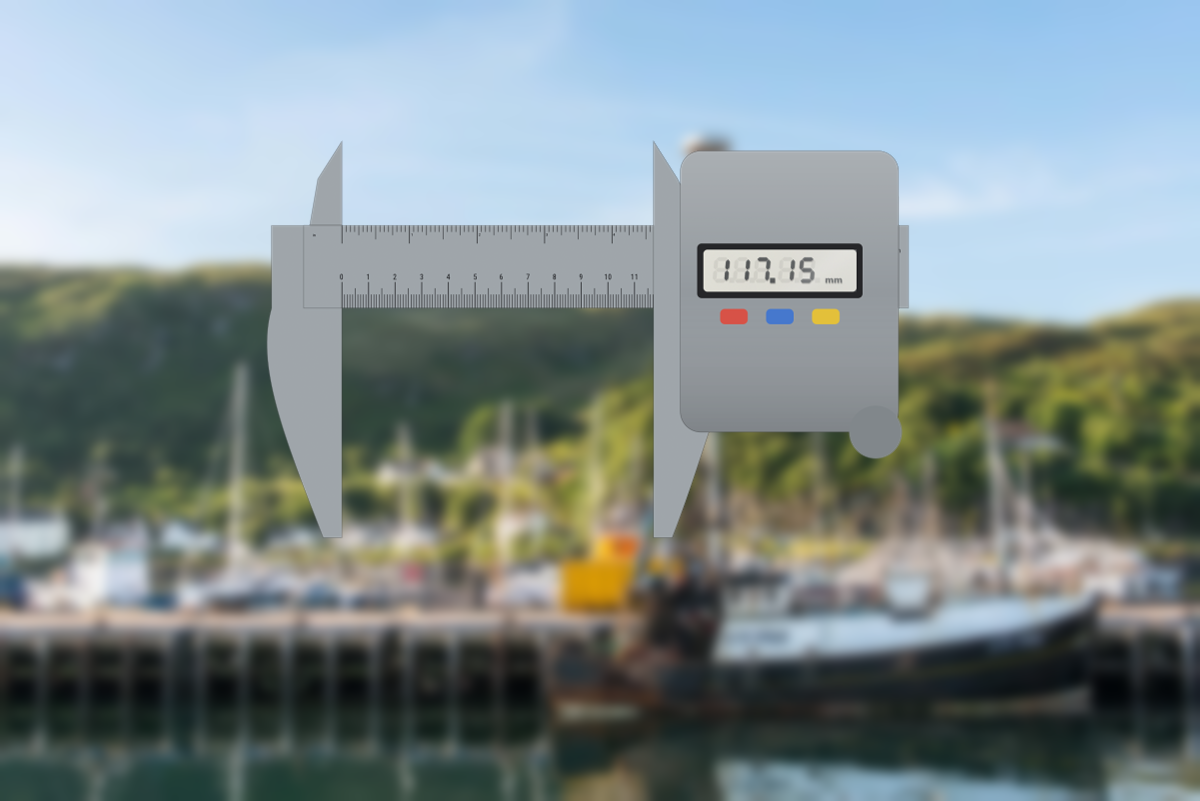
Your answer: {"value": 117.15, "unit": "mm"}
